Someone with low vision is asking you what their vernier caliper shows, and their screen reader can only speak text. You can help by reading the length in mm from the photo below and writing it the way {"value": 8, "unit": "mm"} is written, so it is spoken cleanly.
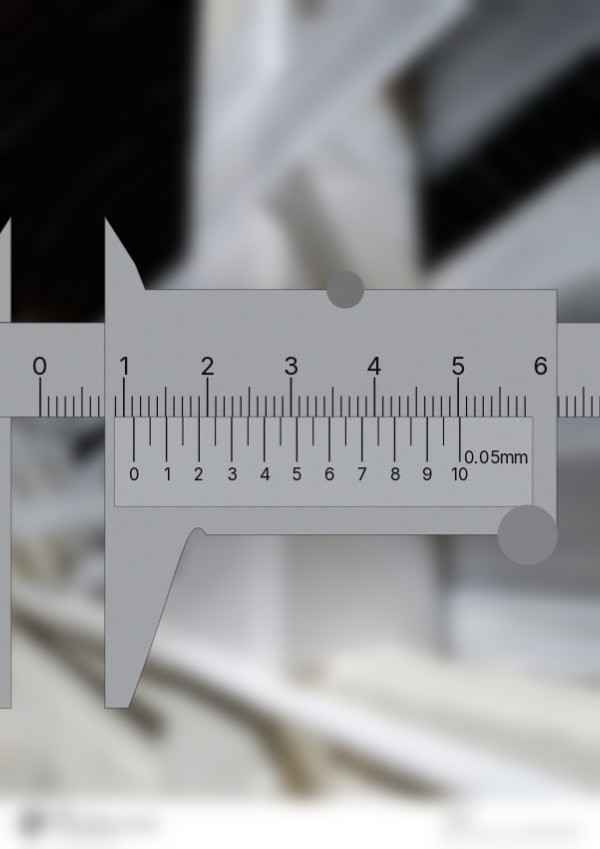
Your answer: {"value": 11.2, "unit": "mm"}
